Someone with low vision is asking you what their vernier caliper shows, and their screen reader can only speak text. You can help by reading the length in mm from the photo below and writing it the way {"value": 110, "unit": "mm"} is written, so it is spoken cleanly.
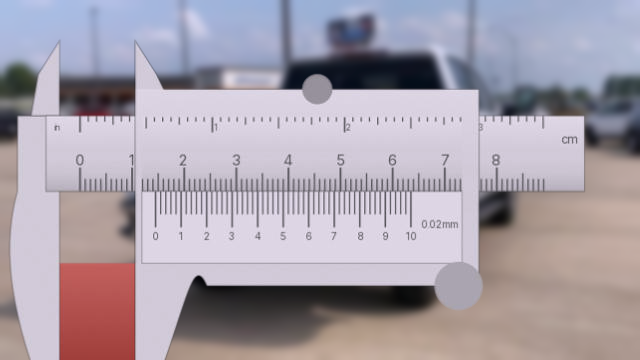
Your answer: {"value": 14.5, "unit": "mm"}
